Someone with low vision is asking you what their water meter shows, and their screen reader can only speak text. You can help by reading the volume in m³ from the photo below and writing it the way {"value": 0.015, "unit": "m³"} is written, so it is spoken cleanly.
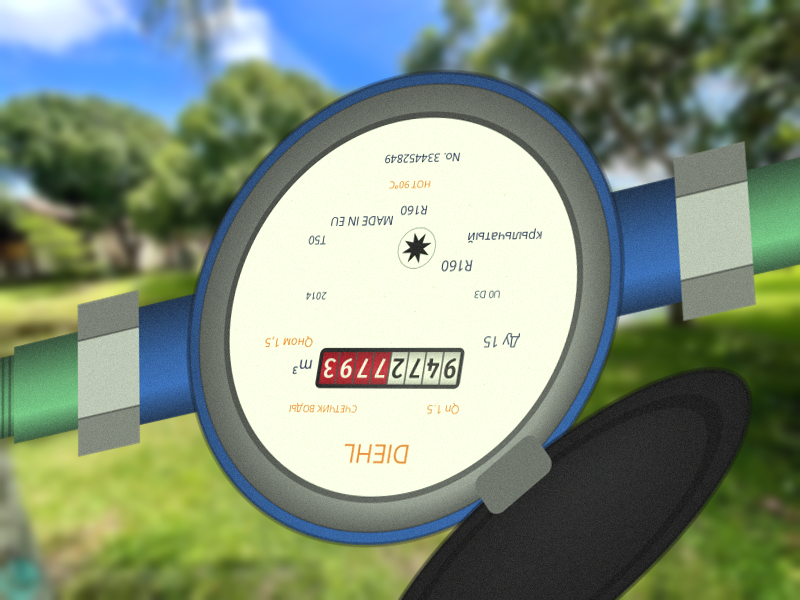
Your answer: {"value": 9472.7793, "unit": "m³"}
